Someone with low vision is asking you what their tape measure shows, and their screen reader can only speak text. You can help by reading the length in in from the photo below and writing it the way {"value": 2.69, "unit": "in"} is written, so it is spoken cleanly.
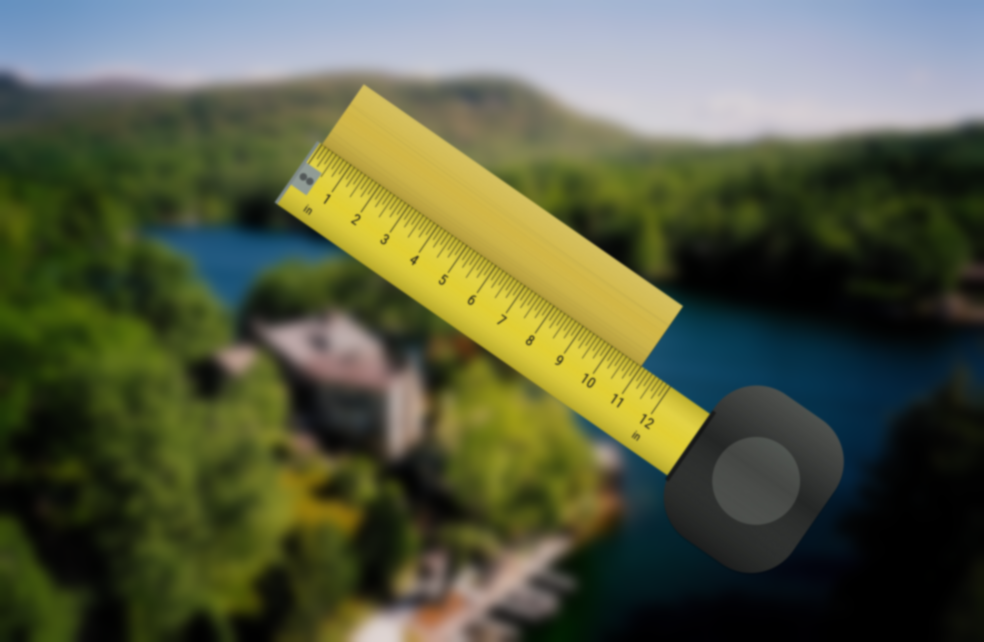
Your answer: {"value": 11, "unit": "in"}
